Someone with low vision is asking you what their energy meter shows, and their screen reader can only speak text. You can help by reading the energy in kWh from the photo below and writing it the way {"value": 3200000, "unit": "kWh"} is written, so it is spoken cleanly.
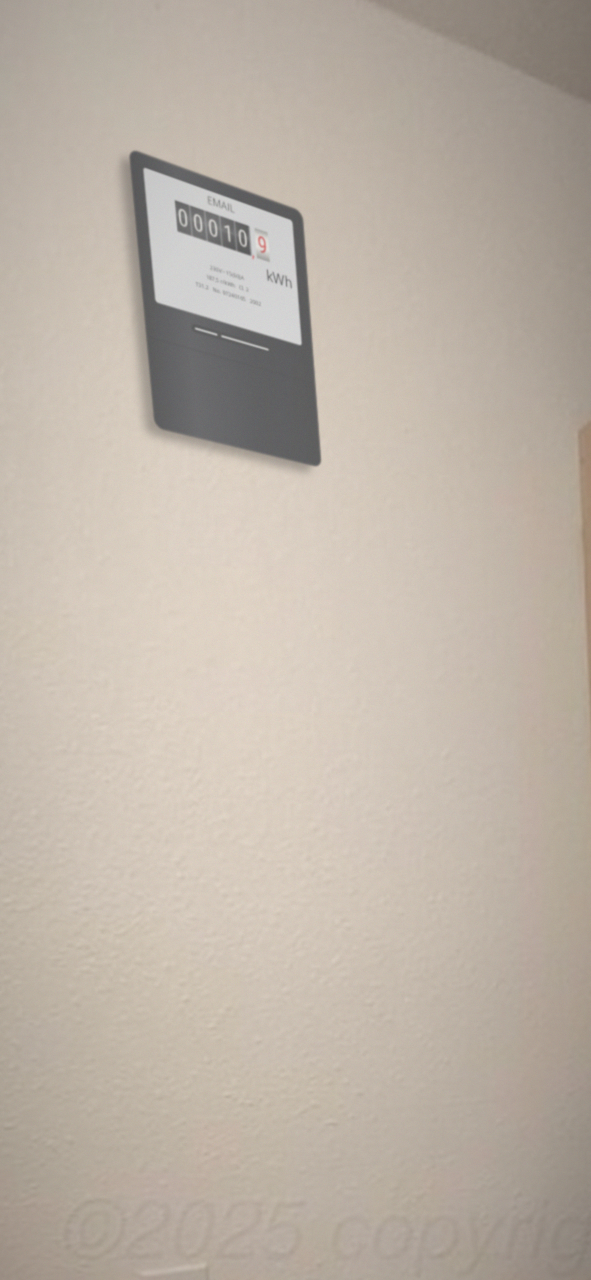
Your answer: {"value": 10.9, "unit": "kWh"}
